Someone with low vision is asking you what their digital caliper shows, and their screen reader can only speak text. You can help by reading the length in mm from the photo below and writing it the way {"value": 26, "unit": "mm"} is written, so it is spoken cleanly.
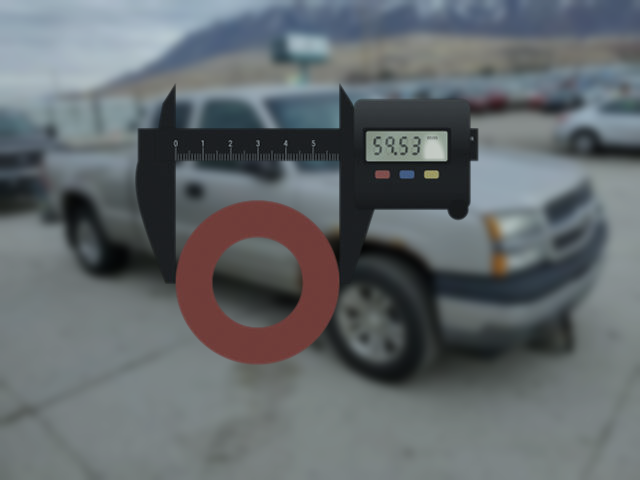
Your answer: {"value": 59.53, "unit": "mm"}
